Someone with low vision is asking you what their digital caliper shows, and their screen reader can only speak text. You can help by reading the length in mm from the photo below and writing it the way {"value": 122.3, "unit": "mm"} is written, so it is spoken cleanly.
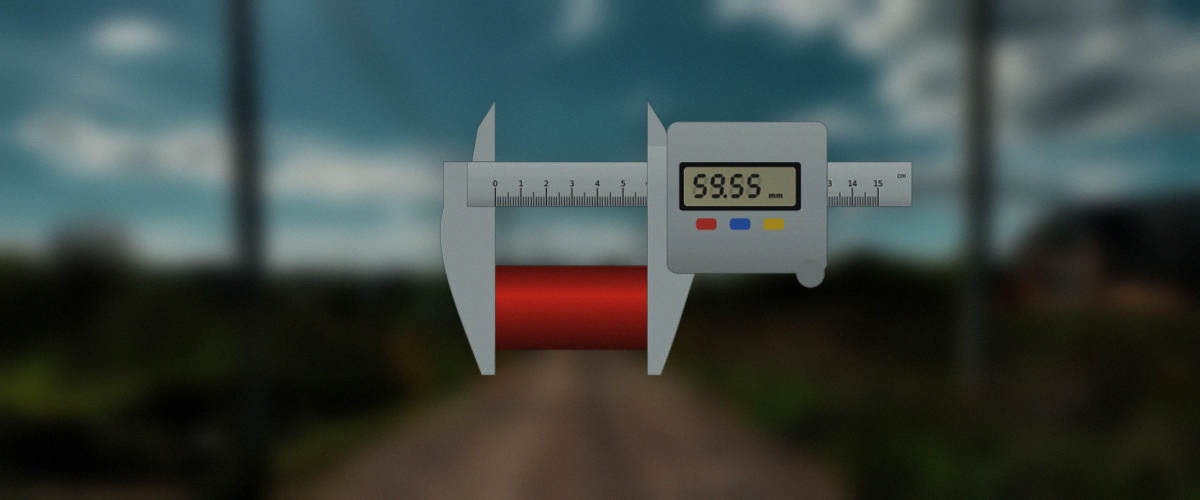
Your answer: {"value": 59.55, "unit": "mm"}
